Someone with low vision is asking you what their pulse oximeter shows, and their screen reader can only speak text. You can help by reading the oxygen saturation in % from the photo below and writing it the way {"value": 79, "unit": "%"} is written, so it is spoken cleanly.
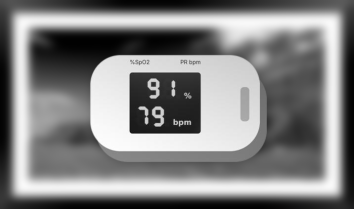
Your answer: {"value": 91, "unit": "%"}
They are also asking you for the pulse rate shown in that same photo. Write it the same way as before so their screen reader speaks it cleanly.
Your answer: {"value": 79, "unit": "bpm"}
